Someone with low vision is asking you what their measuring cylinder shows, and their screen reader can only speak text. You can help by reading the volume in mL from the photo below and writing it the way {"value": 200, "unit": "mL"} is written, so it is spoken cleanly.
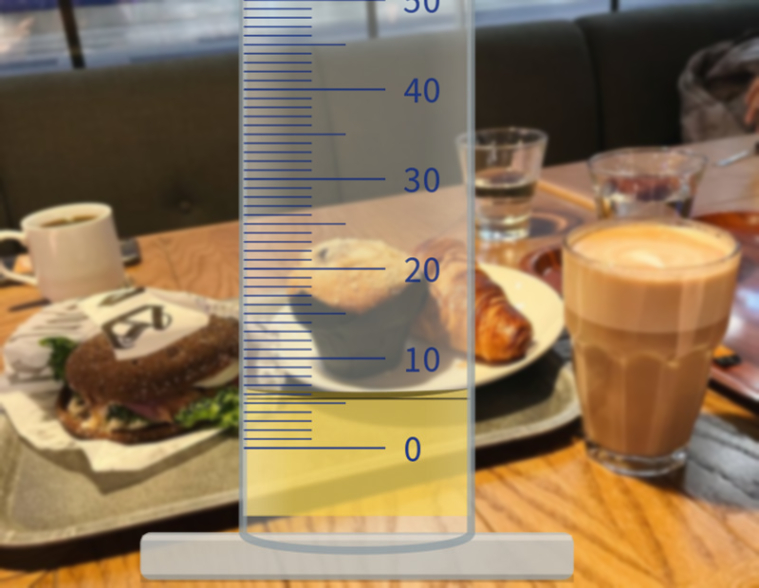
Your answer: {"value": 5.5, "unit": "mL"}
